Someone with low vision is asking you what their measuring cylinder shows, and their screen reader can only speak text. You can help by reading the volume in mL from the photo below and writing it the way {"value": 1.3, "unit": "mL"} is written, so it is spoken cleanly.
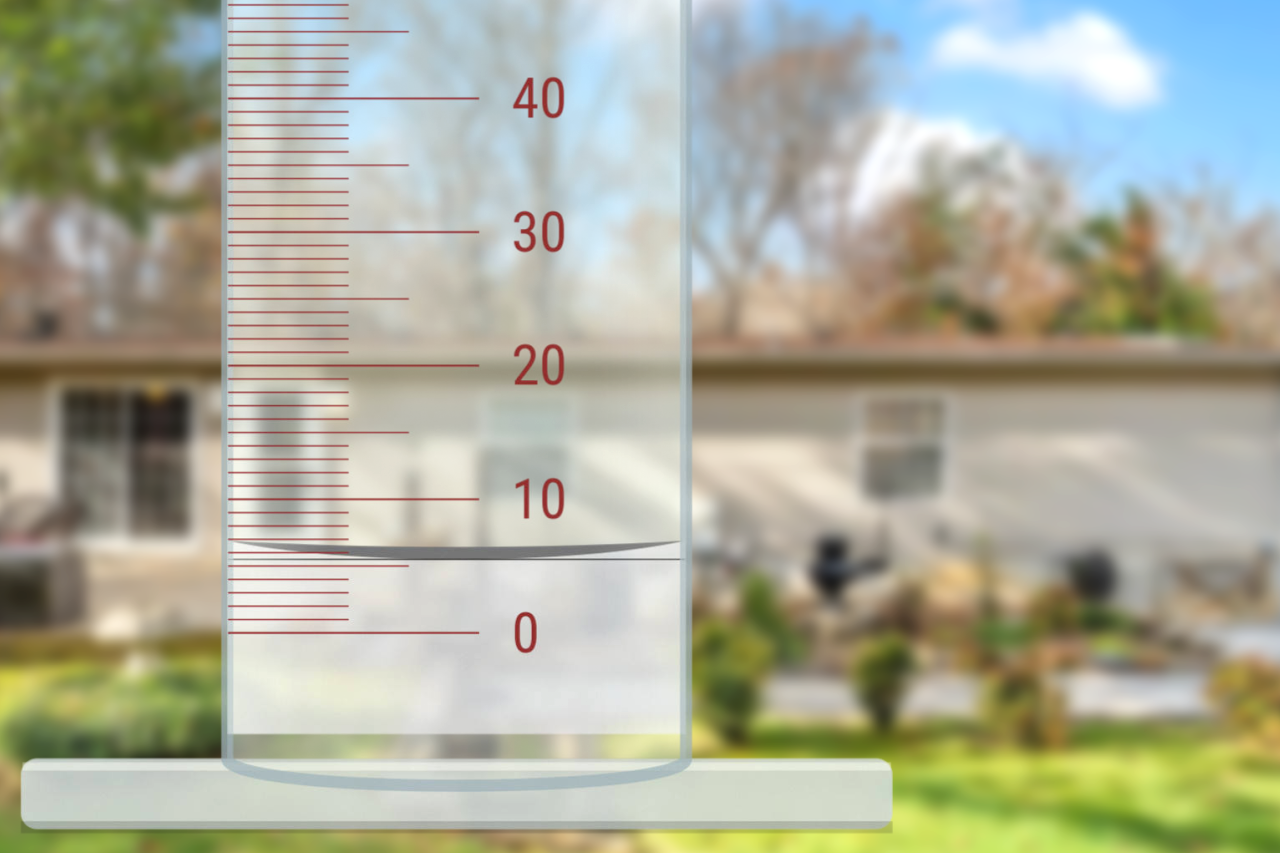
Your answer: {"value": 5.5, "unit": "mL"}
